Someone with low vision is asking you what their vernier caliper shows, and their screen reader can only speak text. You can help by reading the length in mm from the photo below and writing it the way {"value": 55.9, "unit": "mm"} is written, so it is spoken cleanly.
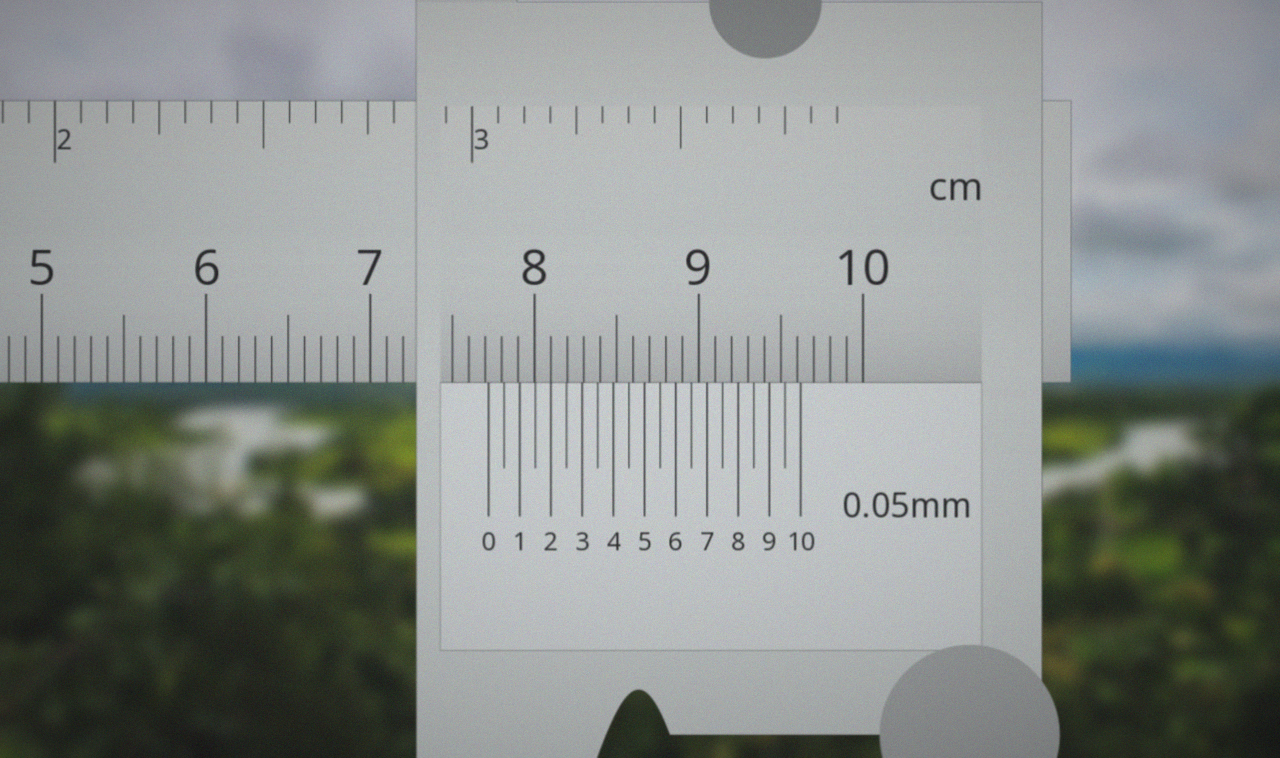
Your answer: {"value": 77.2, "unit": "mm"}
